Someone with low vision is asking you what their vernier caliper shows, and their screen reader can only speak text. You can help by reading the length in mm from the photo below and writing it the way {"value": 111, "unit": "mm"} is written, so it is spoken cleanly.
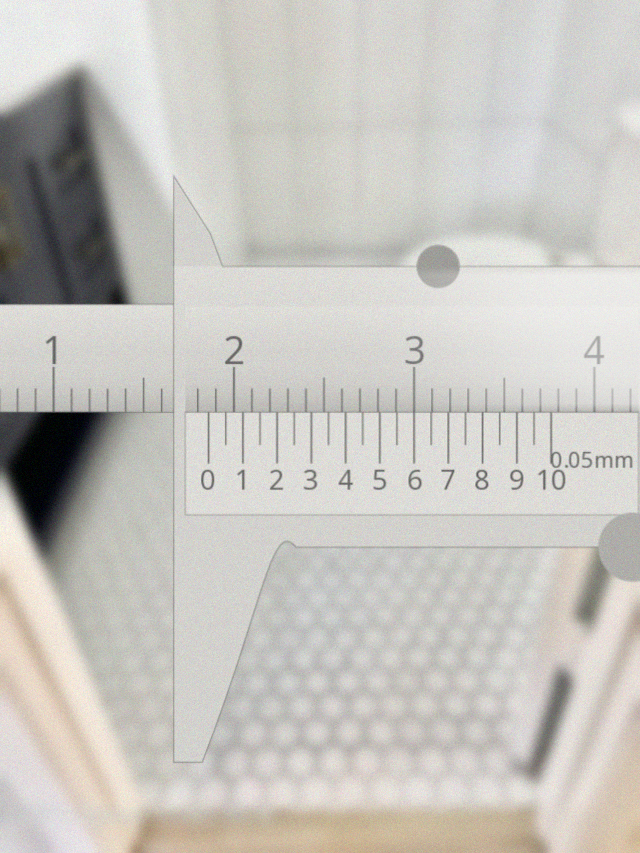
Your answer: {"value": 18.6, "unit": "mm"}
